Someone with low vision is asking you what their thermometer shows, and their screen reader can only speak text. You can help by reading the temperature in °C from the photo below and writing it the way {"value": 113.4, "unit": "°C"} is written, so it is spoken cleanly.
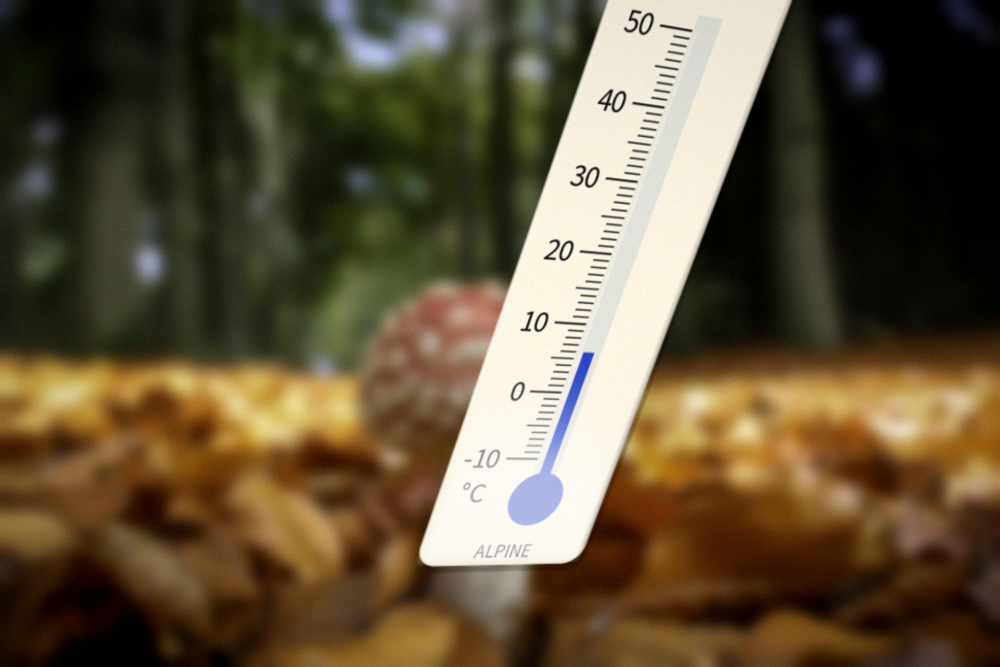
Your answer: {"value": 6, "unit": "°C"}
